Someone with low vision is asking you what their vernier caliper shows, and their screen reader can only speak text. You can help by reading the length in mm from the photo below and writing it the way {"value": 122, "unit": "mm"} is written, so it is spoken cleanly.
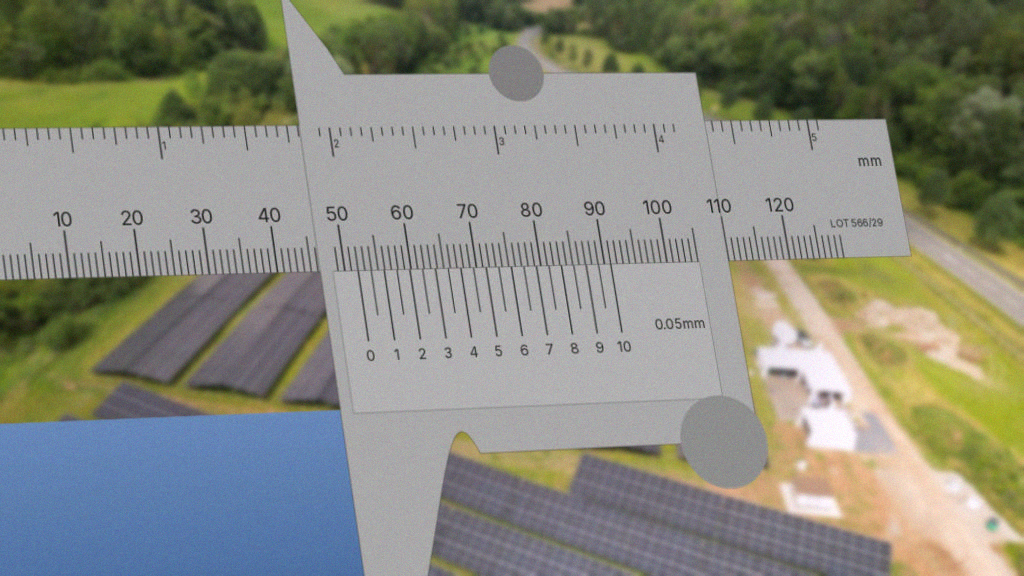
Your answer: {"value": 52.0, "unit": "mm"}
